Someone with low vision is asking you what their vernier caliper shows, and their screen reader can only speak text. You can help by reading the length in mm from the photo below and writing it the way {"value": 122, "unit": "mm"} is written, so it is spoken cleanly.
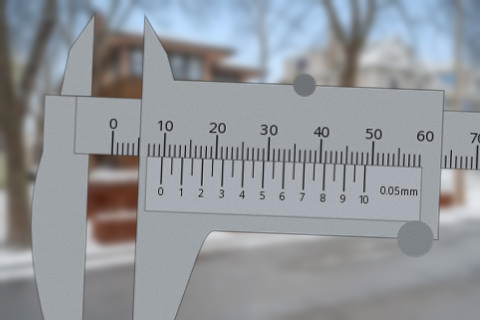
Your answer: {"value": 9.6, "unit": "mm"}
